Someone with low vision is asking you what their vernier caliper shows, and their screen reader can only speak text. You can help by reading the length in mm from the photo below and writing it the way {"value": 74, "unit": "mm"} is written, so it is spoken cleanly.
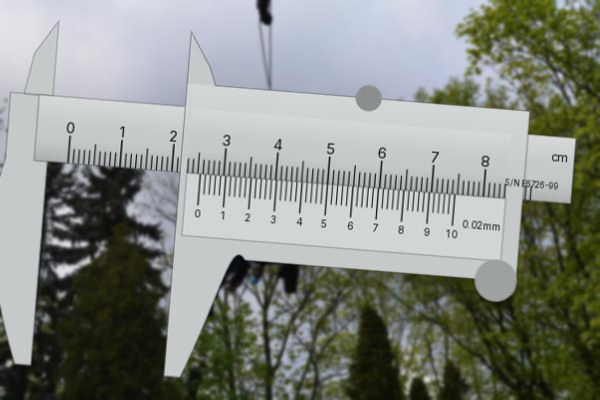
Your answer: {"value": 25.5, "unit": "mm"}
